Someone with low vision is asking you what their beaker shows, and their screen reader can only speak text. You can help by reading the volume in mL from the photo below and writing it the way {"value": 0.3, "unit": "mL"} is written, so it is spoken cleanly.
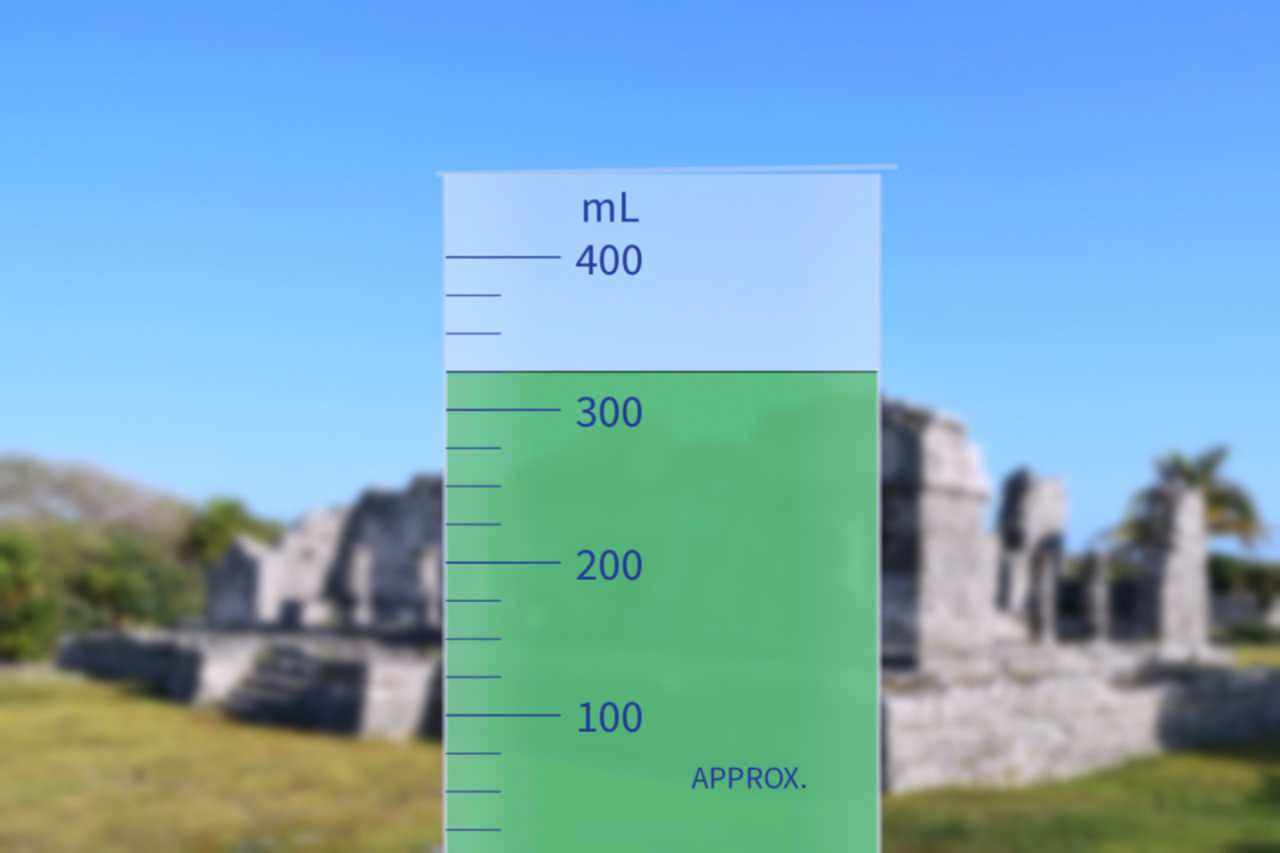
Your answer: {"value": 325, "unit": "mL"}
